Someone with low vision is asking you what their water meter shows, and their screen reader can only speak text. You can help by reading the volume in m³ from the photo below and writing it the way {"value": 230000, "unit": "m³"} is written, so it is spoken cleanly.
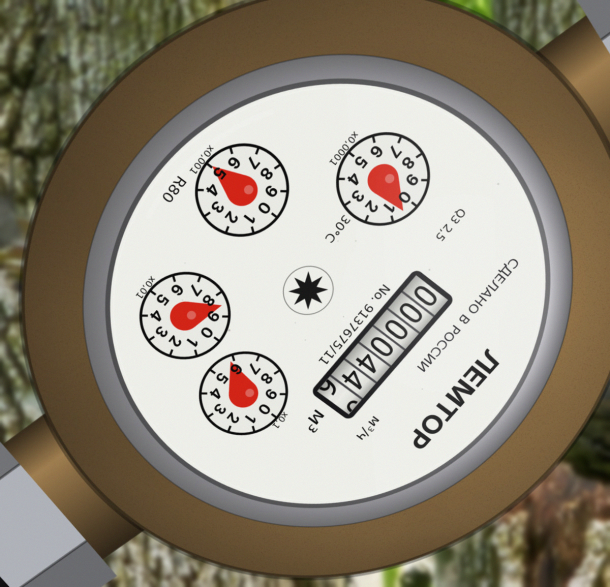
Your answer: {"value": 445.5850, "unit": "m³"}
